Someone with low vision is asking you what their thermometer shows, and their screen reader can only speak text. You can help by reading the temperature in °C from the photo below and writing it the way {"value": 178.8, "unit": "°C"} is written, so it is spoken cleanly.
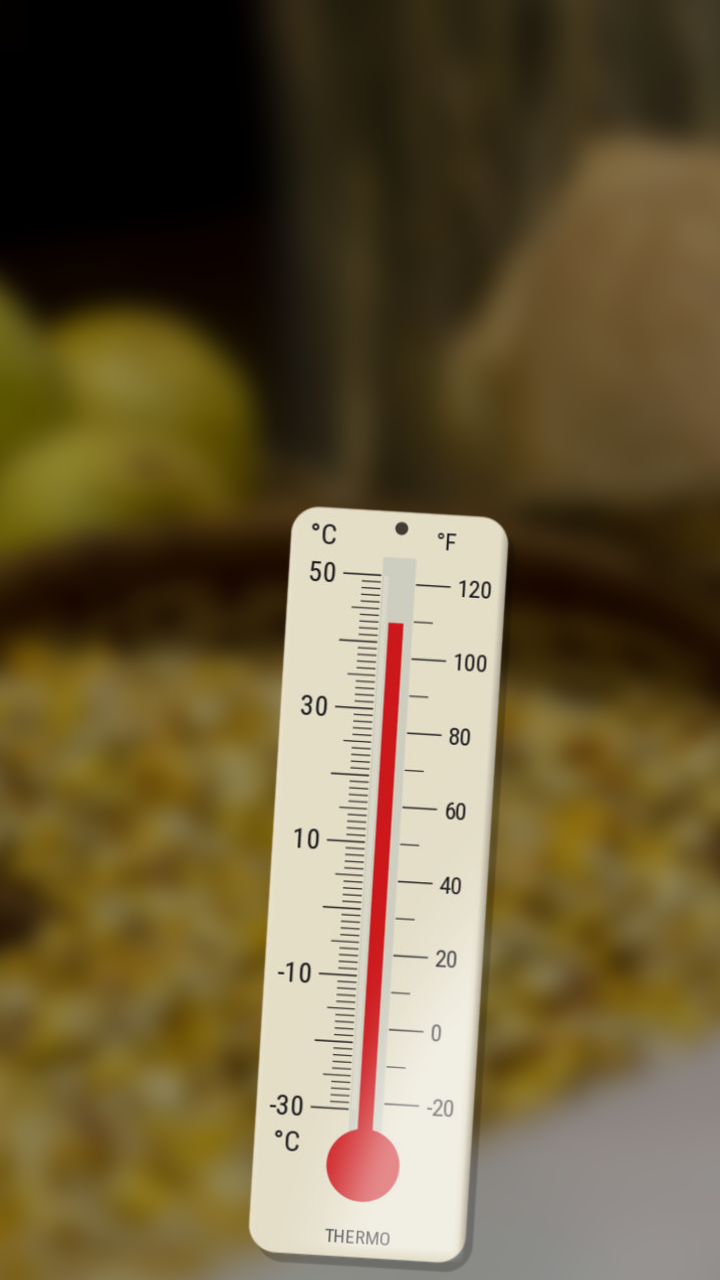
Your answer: {"value": 43, "unit": "°C"}
